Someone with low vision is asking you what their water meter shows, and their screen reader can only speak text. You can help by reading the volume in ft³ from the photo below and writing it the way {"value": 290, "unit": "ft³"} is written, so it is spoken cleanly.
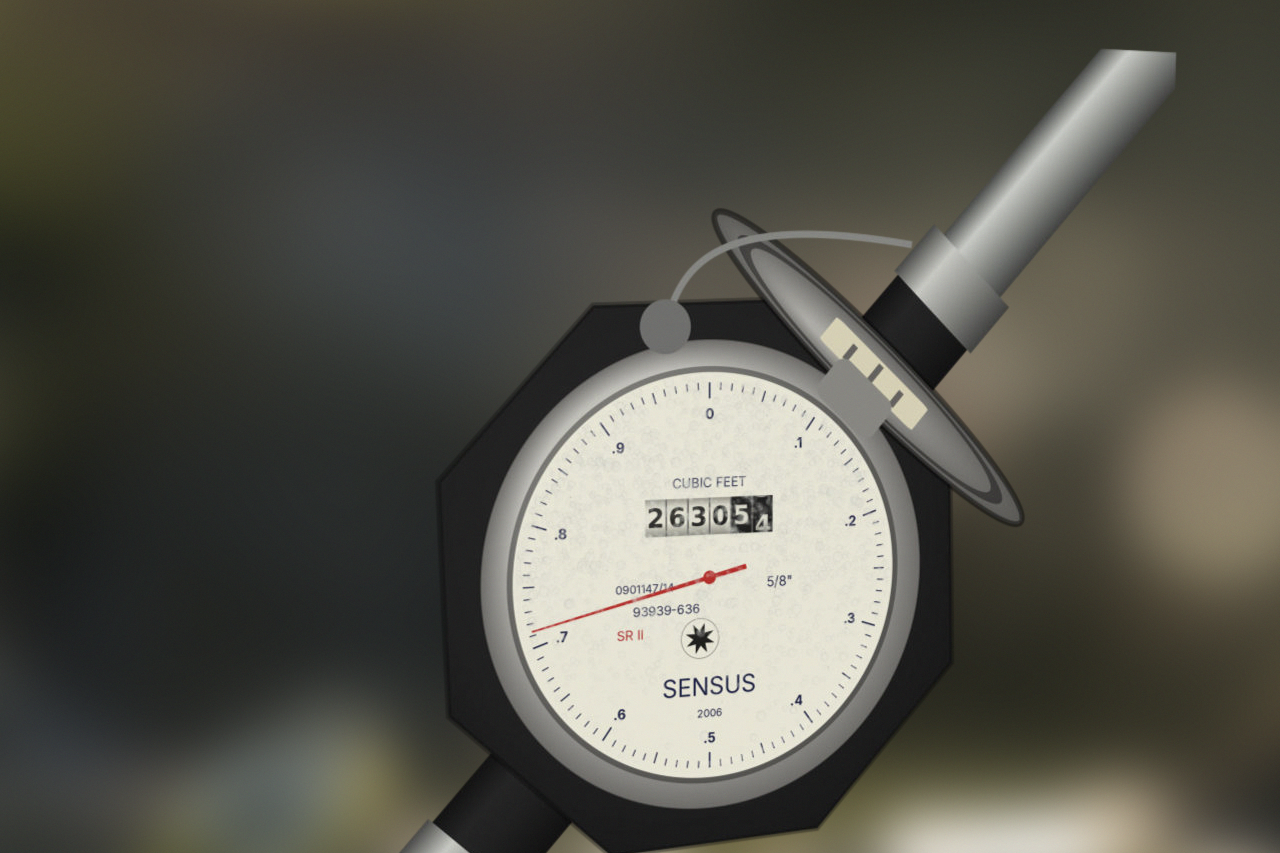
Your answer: {"value": 263053.71, "unit": "ft³"}
